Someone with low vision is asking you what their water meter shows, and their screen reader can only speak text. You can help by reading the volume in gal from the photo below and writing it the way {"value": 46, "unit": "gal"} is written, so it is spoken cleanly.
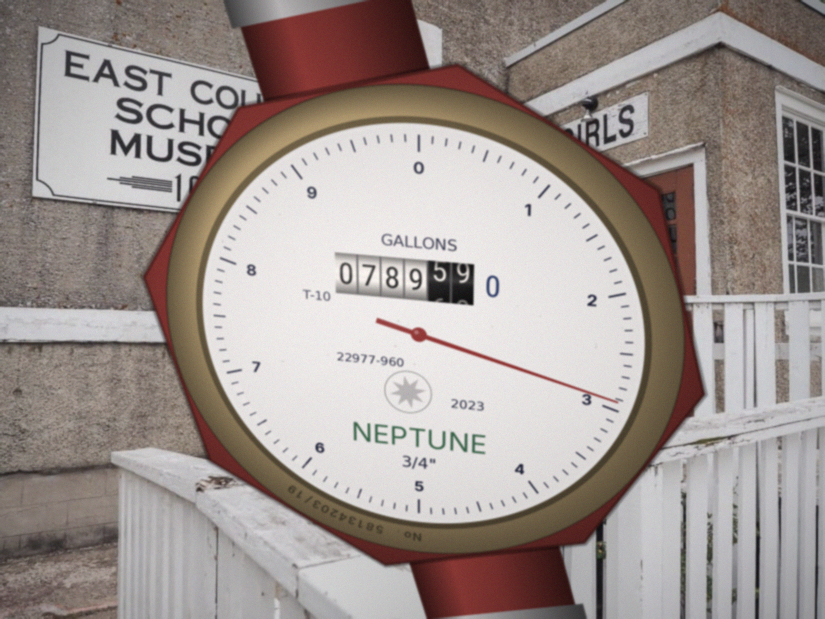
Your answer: {"value": 789592.9, "unit": "gal"}
